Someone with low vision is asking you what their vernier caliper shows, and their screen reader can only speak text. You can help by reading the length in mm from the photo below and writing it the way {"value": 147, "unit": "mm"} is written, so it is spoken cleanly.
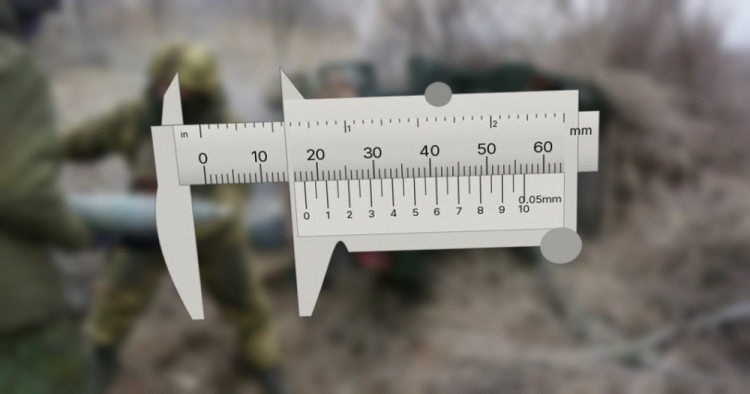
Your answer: {"value": 17.6, "unit": "mm"}
